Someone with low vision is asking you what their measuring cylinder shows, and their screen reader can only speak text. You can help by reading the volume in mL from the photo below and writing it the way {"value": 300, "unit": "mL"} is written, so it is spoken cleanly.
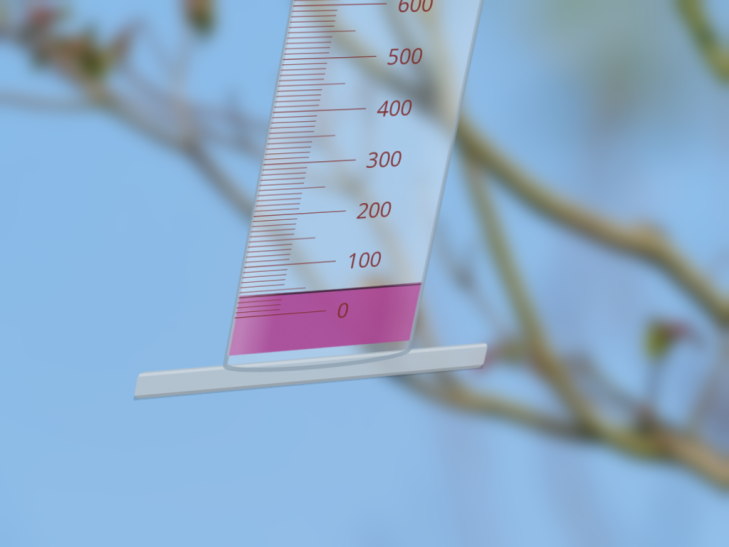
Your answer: {"value": 40, "unit": "mL"}
